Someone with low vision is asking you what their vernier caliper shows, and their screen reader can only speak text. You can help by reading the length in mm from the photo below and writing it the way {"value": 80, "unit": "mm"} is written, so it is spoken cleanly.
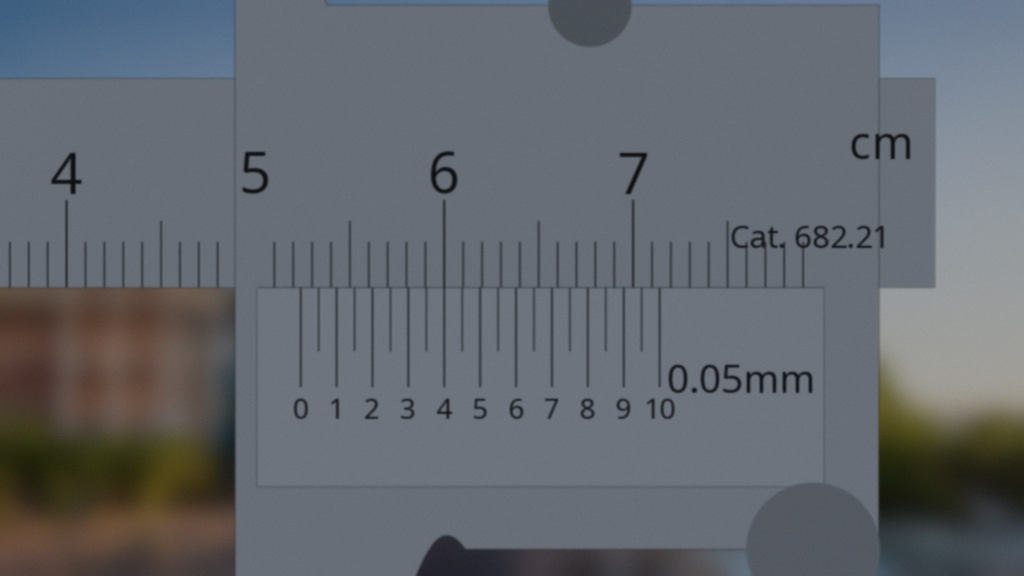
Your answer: {"value": 52.4, "unit": "mm"}
